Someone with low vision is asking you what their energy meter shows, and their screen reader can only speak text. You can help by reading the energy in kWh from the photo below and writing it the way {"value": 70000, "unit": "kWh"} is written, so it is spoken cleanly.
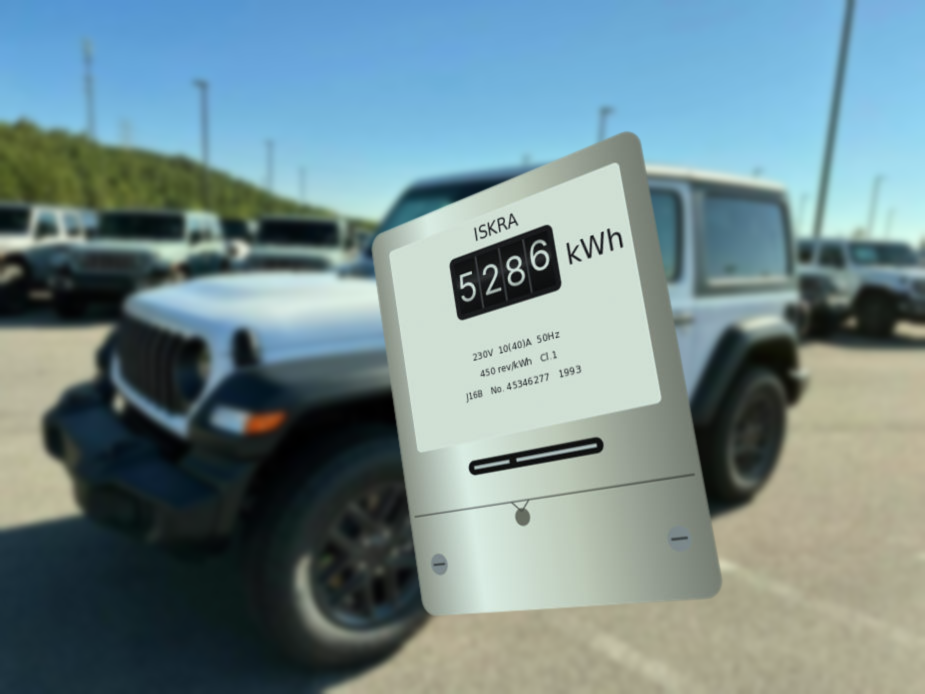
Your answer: {"value": 5286, "unit": "kWh"}
